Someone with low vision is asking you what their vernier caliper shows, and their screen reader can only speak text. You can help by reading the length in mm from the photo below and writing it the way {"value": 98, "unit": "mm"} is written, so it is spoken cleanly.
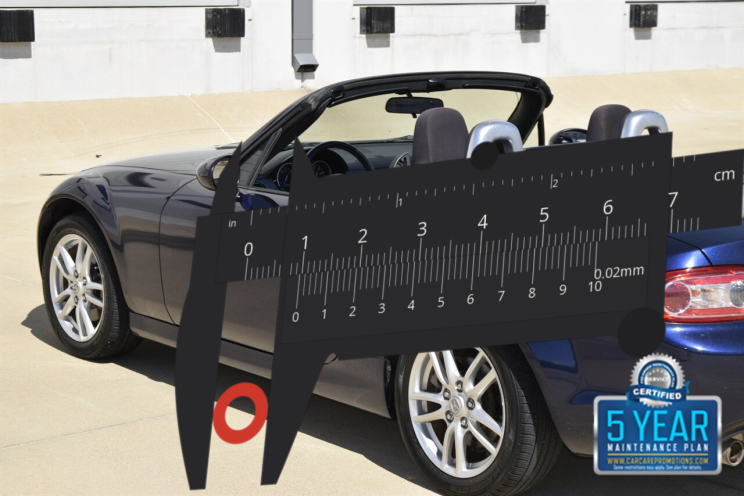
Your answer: {"value": 9.6, "unit": "mm"}
